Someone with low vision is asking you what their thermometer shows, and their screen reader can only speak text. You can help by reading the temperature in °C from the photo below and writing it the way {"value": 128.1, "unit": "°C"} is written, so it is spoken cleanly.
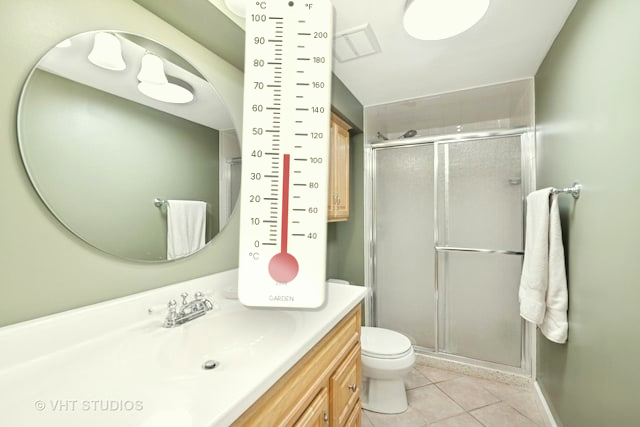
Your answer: {"value": 40, "unit": "°C"}
